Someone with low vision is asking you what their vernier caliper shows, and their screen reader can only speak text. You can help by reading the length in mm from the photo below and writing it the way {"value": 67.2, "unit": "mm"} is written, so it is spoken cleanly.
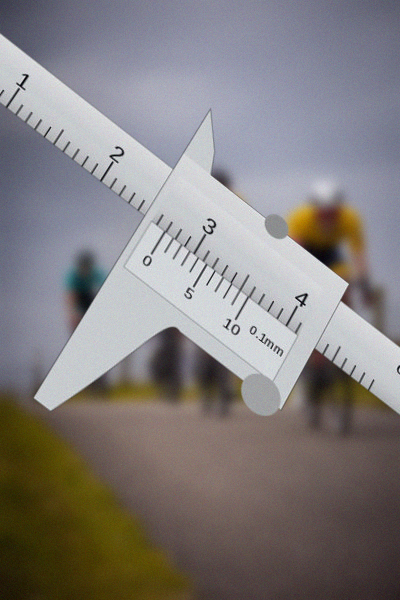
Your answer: {"value": 26.9, "unit": "mm"}
